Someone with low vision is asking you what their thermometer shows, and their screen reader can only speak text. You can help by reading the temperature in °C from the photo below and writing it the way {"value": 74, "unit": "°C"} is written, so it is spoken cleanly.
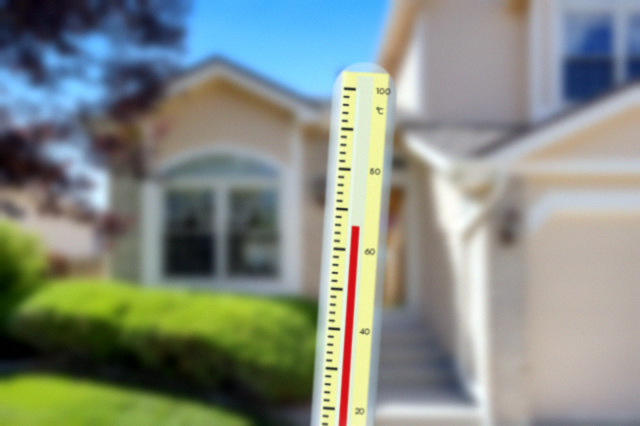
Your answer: {"value": 66, "unit": "°C"}
